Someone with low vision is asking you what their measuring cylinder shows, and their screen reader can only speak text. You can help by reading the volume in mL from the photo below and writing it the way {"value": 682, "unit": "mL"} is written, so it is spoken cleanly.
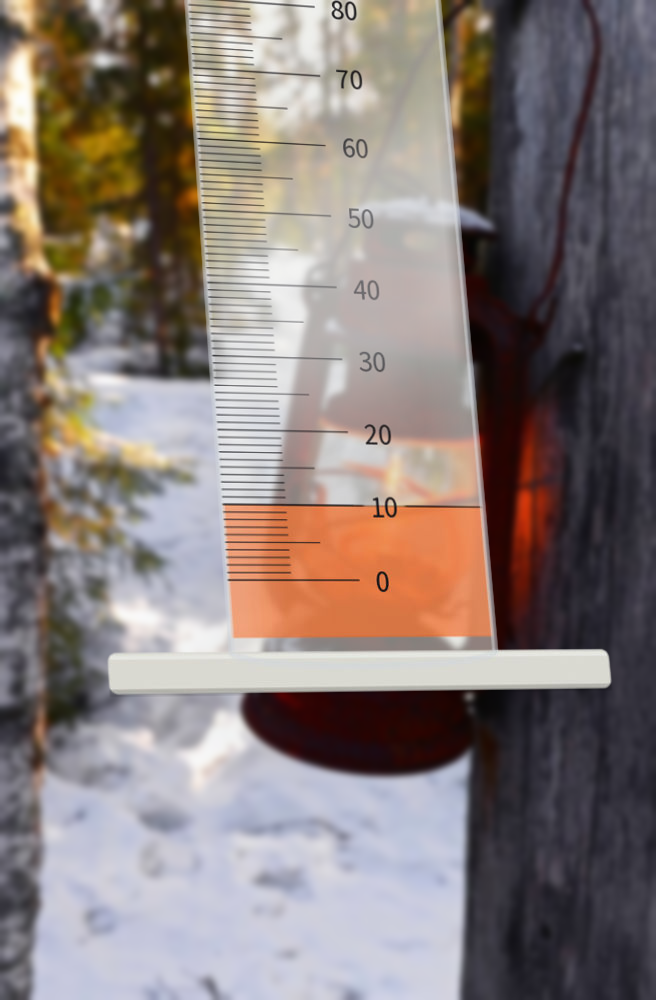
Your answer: {"value": 10, "unit": "mL"}
